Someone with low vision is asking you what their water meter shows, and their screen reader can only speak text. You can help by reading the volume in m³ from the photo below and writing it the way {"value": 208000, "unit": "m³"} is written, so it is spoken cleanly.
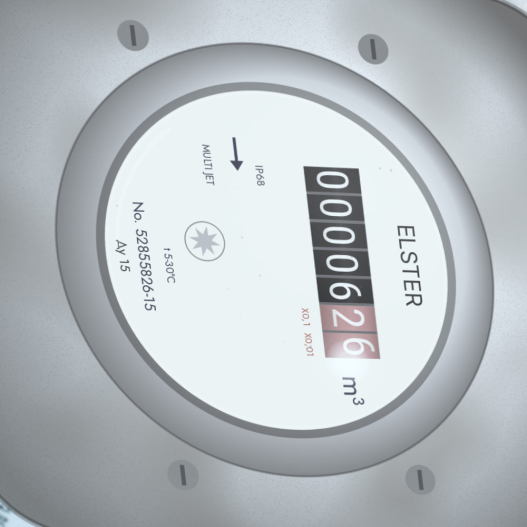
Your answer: {"value": 6.26, "unit": "m³"}
